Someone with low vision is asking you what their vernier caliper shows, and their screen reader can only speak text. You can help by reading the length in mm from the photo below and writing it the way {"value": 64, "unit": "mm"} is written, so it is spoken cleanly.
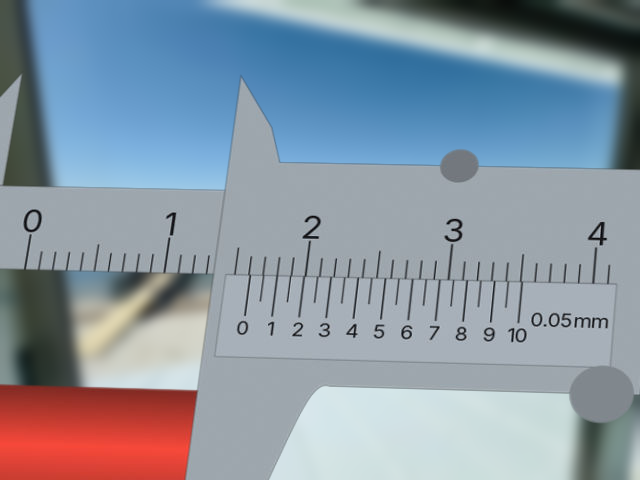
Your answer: {"value": 16.1, "unit": "mm"}
